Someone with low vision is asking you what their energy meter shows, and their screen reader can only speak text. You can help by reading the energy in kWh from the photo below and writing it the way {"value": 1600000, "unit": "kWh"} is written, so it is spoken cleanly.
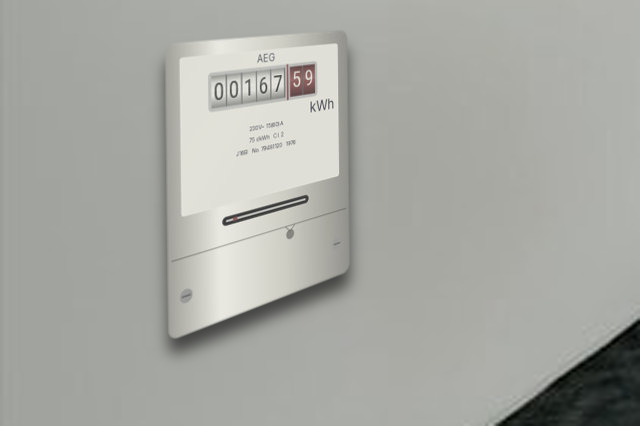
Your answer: {"value": 167.59, "unit": "kWh"}
